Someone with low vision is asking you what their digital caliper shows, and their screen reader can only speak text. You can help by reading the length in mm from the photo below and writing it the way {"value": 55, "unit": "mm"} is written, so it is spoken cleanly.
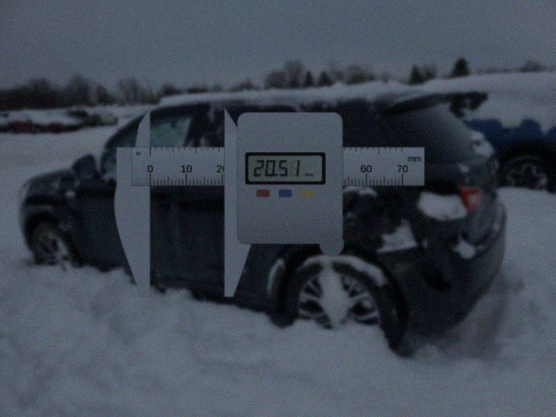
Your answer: {"value": 20.51, "unit": "mm"}
